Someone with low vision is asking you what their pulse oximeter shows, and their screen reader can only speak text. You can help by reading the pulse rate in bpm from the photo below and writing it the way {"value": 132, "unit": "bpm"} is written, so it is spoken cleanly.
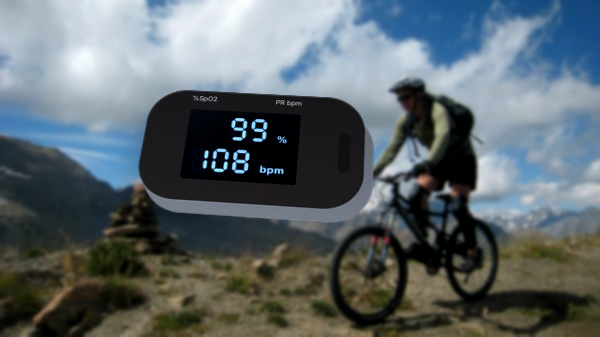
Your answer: {"value": 108, "unit": "bpm"}
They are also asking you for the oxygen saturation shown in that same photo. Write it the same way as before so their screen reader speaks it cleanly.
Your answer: {"value": 99, "unit": "%"}
